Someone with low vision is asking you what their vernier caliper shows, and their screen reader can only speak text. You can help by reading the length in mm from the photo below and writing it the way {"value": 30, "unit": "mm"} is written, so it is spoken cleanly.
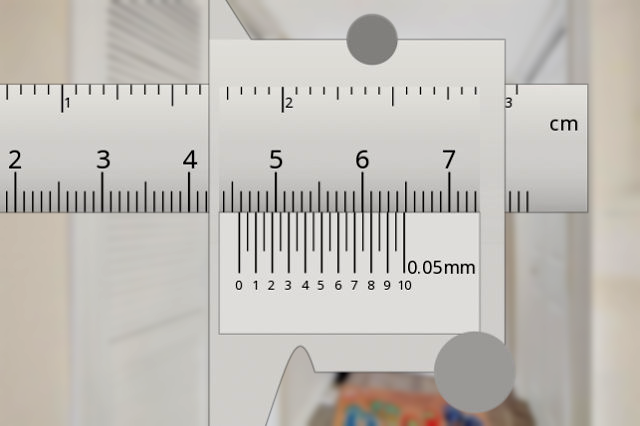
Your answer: {"value": 45.8, "unit": "mm"}
